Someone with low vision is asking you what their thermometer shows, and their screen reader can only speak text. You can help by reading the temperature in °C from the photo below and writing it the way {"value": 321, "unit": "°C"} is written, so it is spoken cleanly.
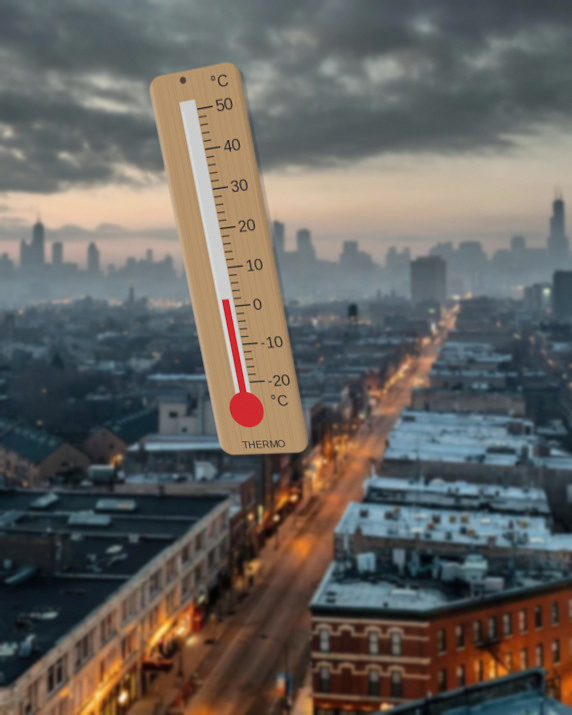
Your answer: {"value": 2, "unit": "°C"}
